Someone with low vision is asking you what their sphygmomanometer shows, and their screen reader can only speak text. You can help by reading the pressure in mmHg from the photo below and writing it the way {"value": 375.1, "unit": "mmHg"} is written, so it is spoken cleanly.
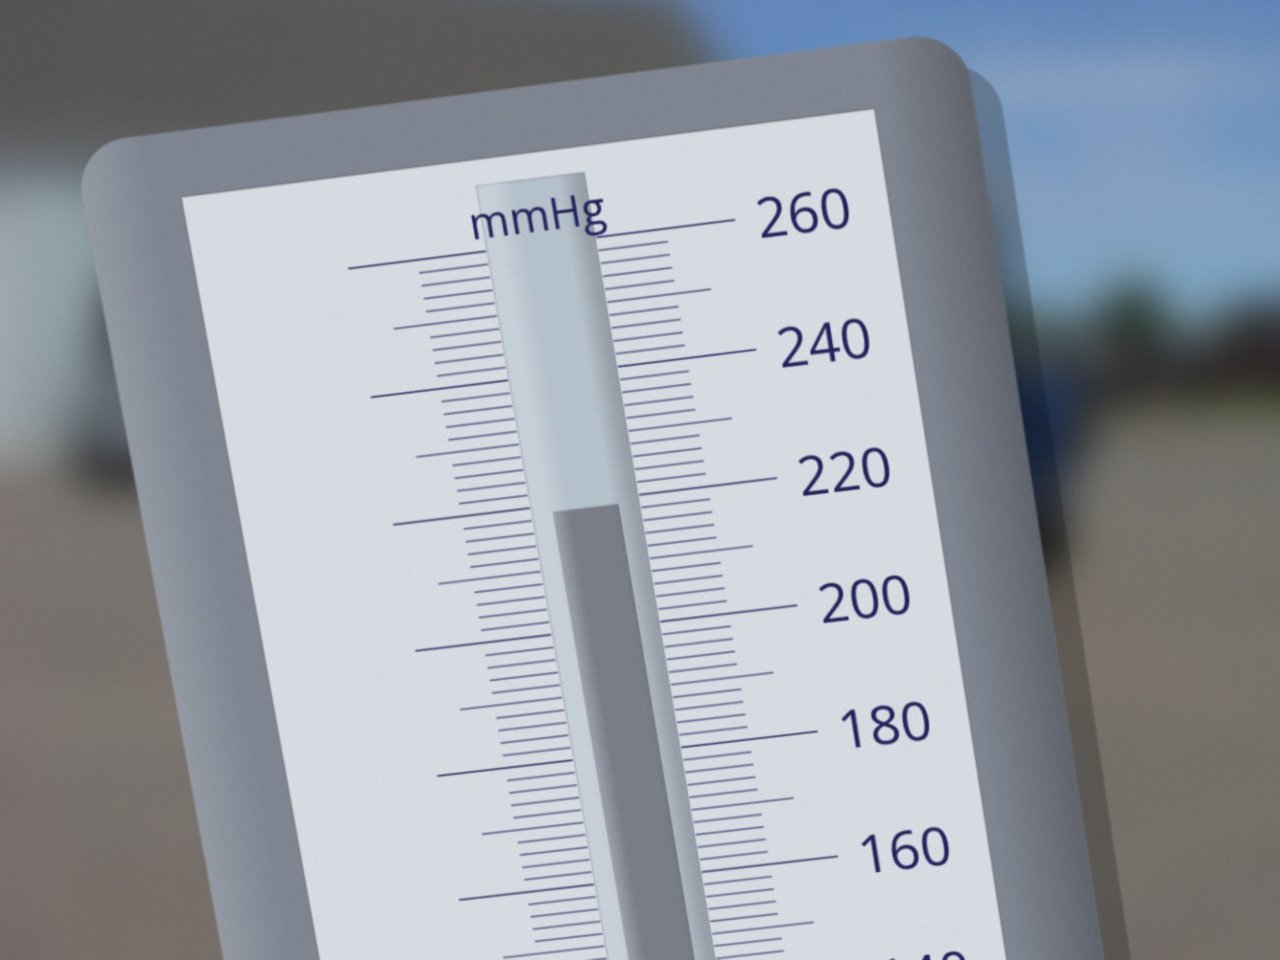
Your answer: {"value": 219, "unit": "mmHg"}
